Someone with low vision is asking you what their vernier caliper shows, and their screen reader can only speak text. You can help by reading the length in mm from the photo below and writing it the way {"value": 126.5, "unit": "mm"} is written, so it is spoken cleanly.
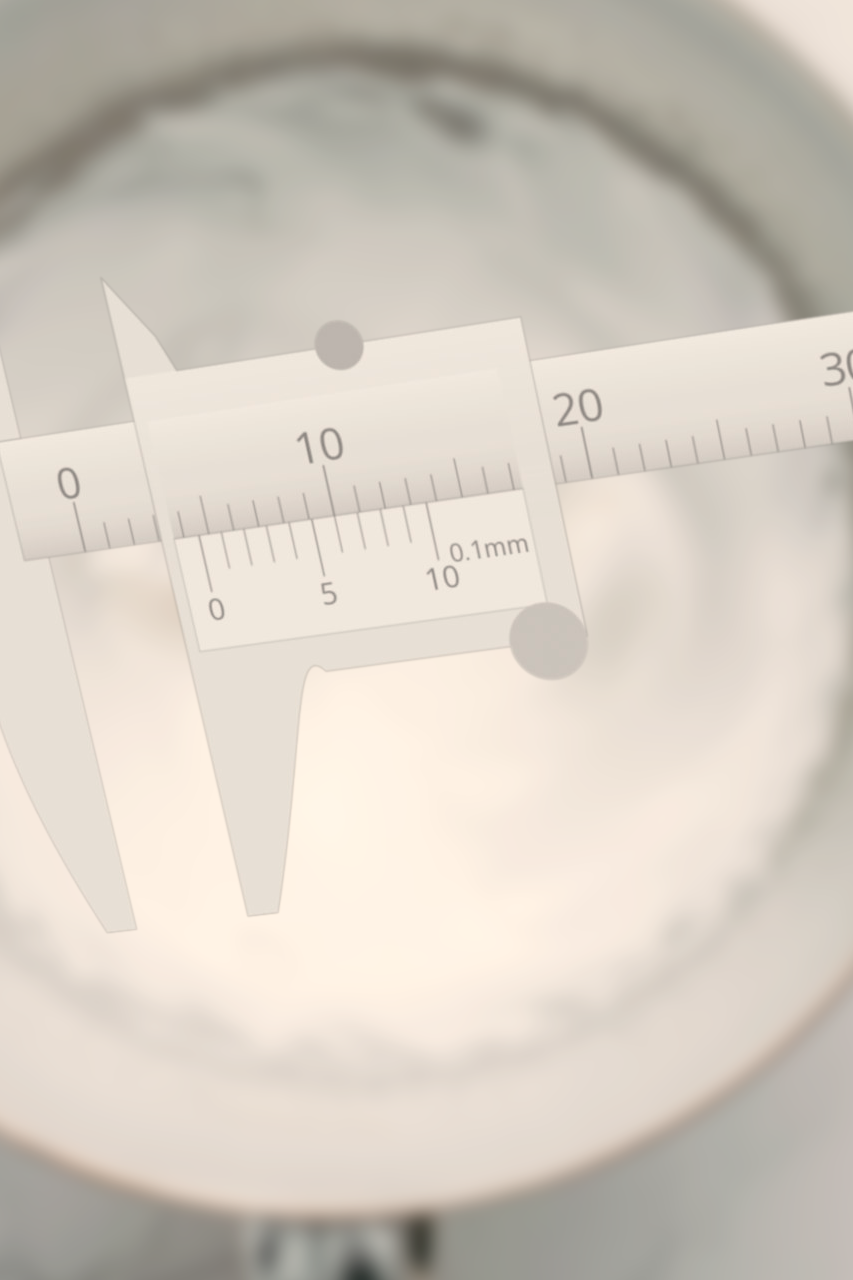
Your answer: {"value": 4.6, "unit": "mm"}
